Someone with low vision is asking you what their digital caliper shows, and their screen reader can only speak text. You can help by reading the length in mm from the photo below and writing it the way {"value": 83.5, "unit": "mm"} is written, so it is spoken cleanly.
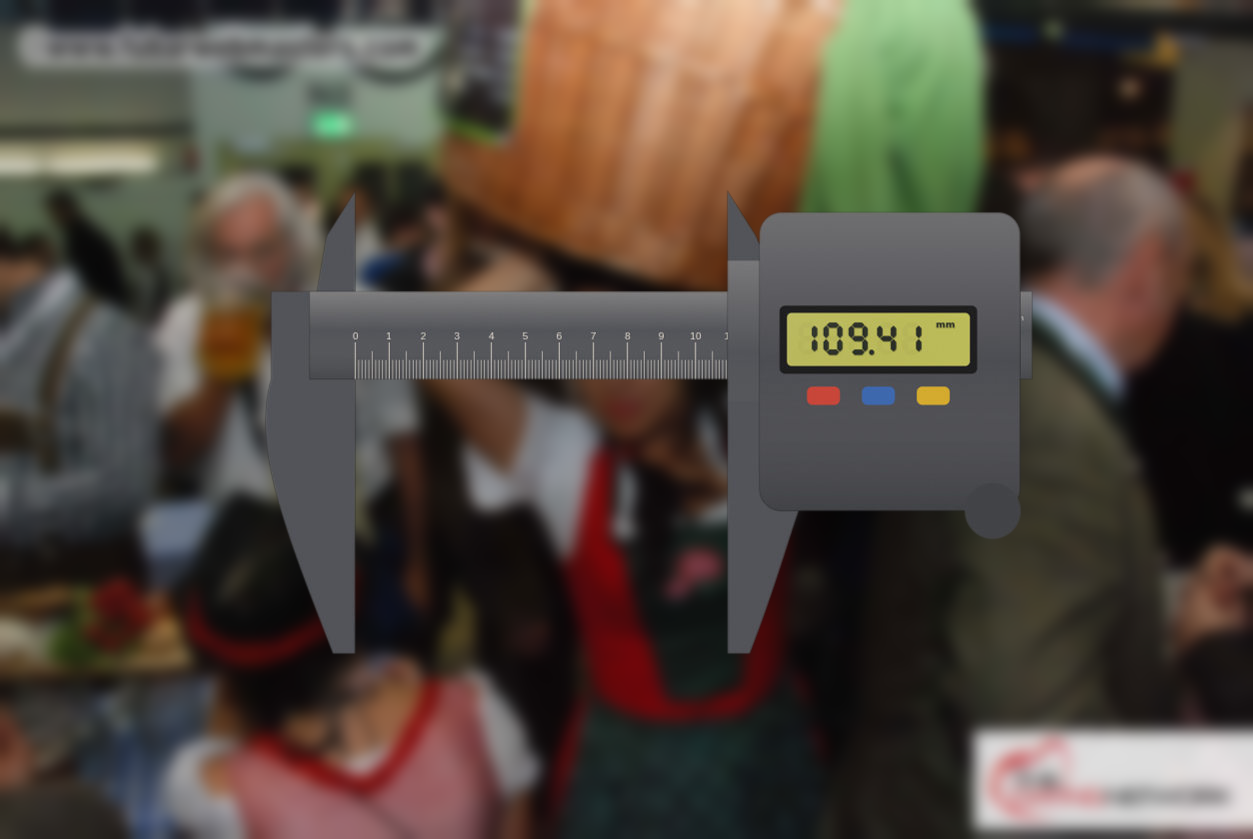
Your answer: {"value": 109.41, "unit": "mm"}
